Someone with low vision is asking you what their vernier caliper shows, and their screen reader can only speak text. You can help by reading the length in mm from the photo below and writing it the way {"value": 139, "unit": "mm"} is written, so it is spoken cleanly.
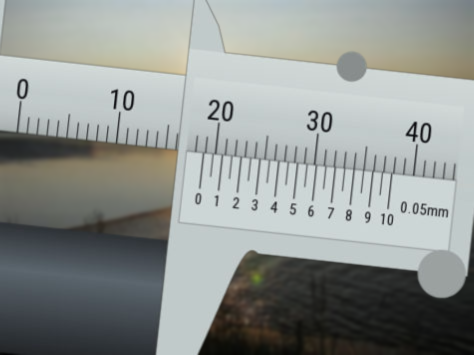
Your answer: {"value": 18.8, "unit": "mm"}
